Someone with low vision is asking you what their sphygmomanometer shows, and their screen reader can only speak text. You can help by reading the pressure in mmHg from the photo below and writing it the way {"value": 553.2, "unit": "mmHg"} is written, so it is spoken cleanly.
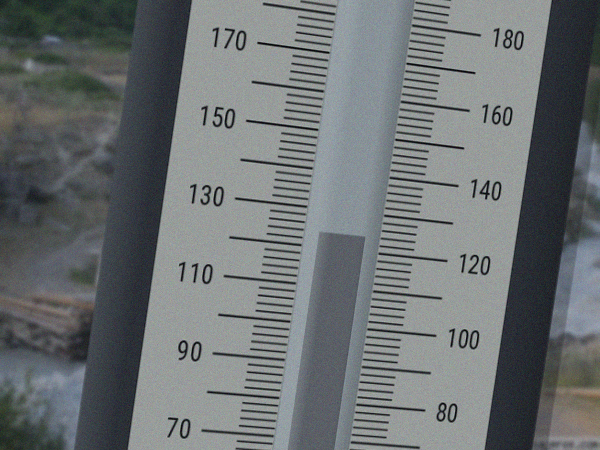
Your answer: {"value": 124, "unit": "mmHg"}
